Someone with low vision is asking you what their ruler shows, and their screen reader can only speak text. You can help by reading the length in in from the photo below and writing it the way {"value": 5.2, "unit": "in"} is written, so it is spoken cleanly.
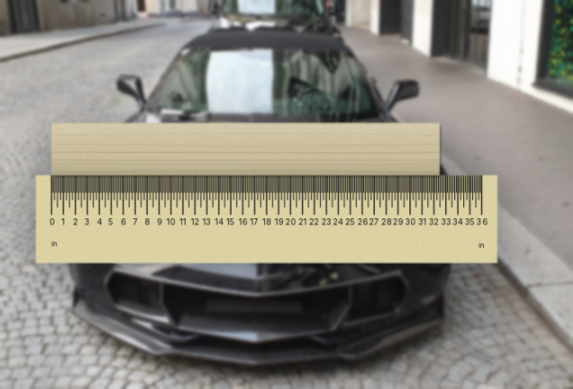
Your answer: {"value": 32.5, "unit": "in"}
